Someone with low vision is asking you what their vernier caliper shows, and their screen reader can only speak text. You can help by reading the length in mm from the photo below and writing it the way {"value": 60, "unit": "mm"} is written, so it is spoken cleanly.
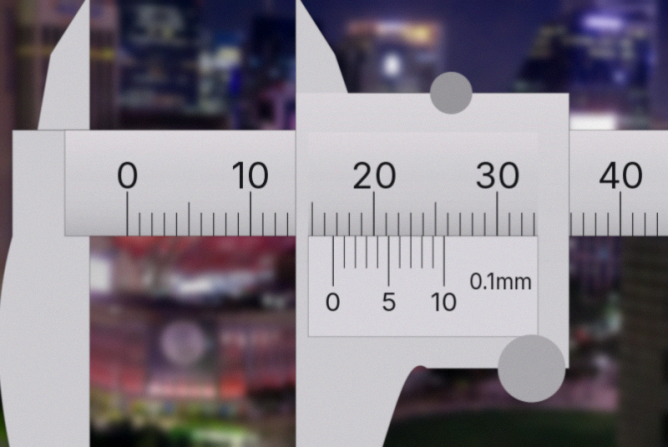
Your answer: {"value": 16.7, "unit": "mm"}
